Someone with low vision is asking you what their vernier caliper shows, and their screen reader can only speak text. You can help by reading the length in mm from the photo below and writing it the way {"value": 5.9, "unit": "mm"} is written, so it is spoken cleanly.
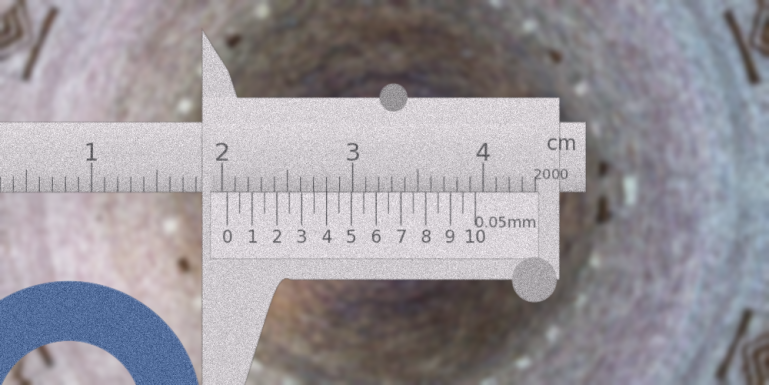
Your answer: {"value": 20.4, "unit": "mm"}
